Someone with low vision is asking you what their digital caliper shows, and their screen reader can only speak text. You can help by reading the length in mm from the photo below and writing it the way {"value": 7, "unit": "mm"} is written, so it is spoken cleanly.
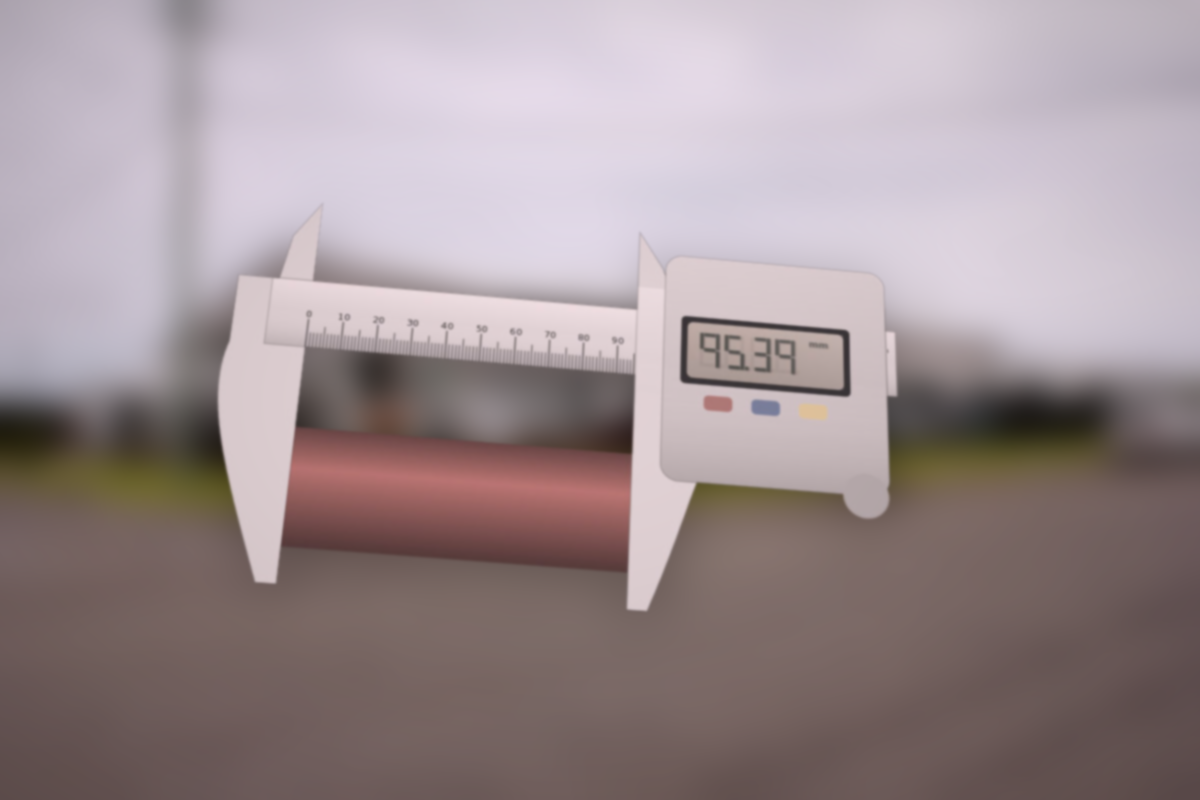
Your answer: {"value": 95.39, "unit": "mm"}
